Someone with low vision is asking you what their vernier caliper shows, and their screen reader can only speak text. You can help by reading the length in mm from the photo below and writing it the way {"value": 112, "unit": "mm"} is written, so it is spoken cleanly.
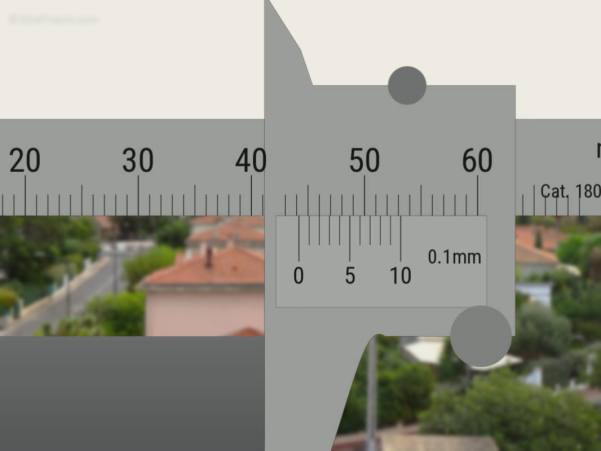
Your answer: {"value": 44.2, "unit": "mm"}
